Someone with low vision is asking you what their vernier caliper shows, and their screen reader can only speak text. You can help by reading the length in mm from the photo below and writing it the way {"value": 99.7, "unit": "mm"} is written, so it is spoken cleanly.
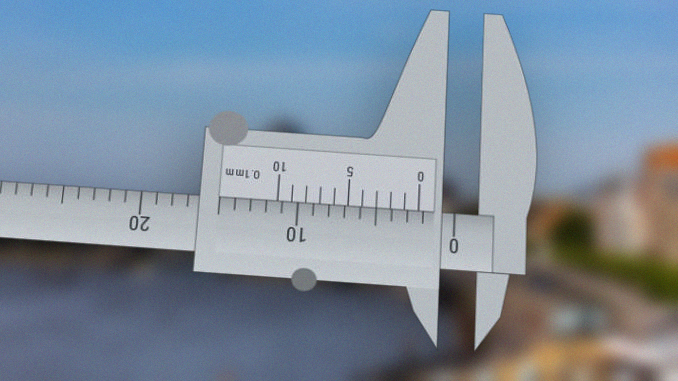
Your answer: {"value": 2.3, "unit": "mm"}
